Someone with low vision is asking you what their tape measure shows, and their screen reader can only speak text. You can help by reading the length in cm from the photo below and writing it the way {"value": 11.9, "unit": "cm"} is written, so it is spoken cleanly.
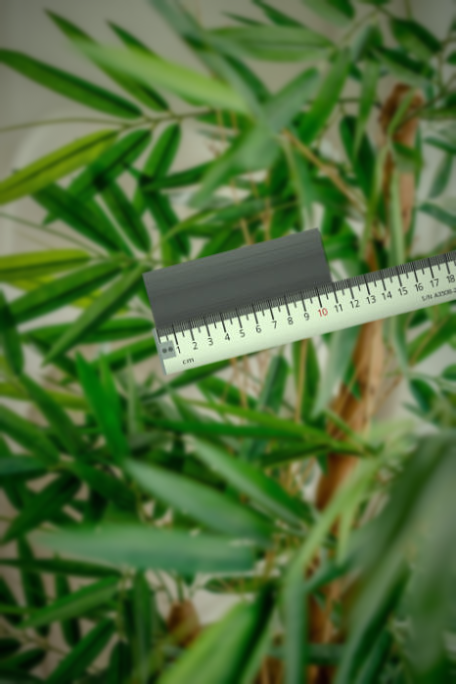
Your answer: {"value": 11, "unit": "cm"}
